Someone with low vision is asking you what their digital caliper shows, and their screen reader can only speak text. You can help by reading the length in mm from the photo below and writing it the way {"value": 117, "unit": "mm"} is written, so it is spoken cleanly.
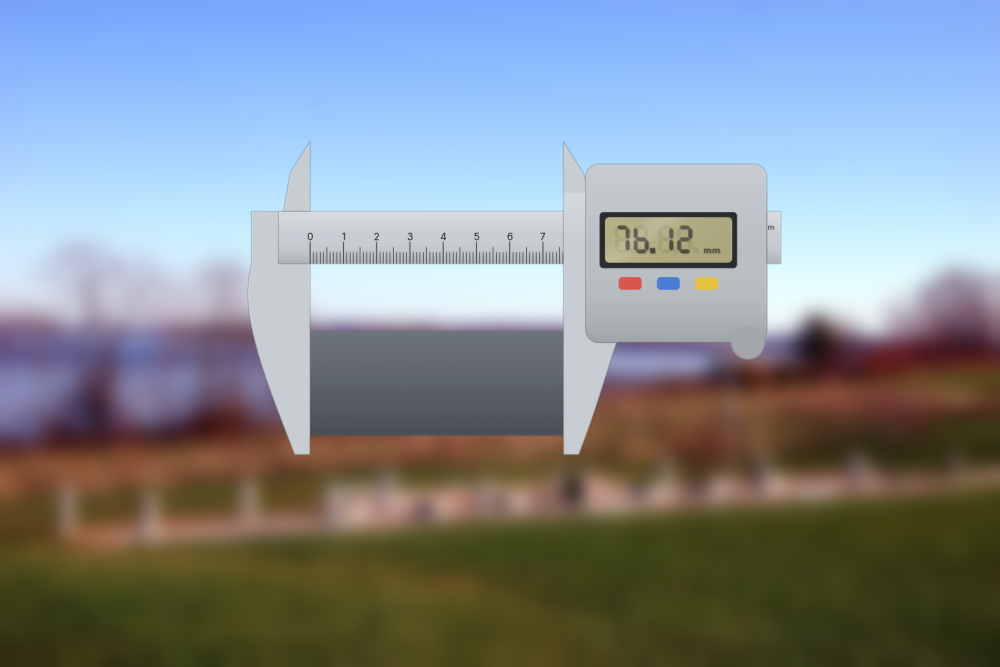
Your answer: {"value": 76.12, "unit": "mm"}
